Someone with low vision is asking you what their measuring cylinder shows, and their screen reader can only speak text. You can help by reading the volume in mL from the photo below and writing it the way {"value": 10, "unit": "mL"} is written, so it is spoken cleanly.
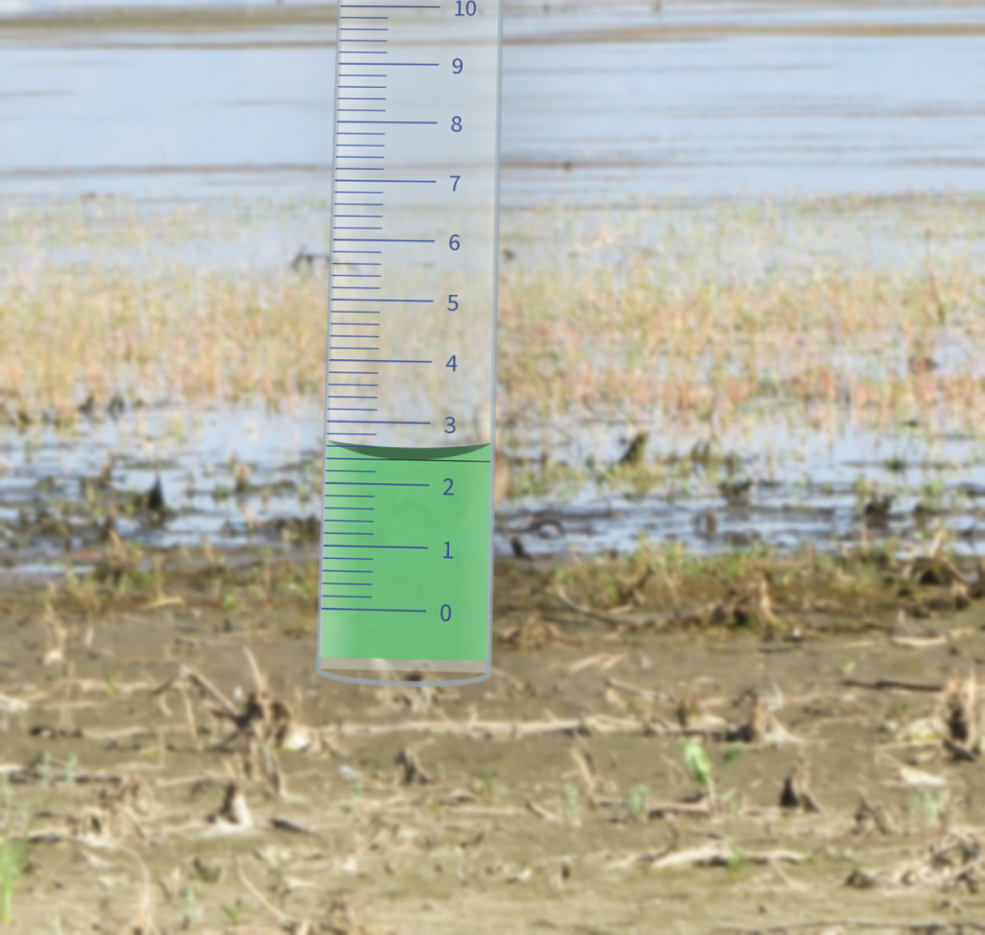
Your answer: {"value": 2.4, "unit": "mL"}
